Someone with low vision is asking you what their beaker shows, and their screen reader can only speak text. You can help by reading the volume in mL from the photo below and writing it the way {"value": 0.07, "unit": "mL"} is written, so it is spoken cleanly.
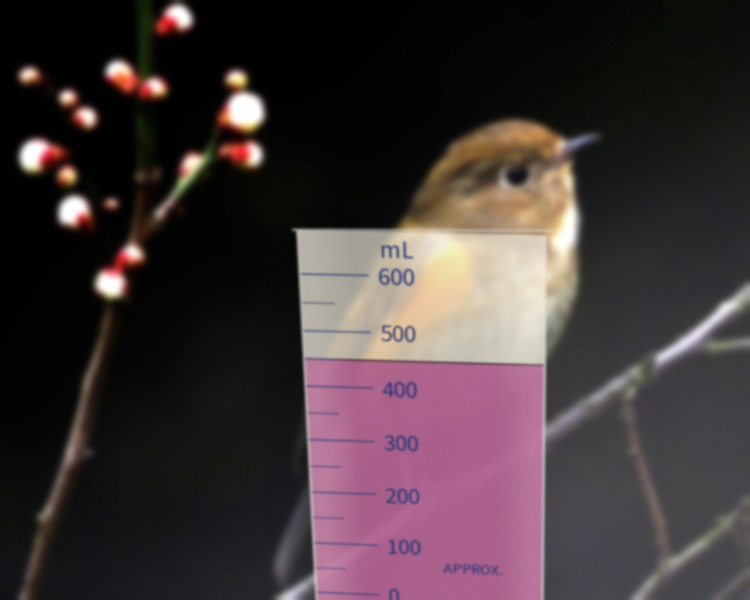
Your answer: {"value": 450, "unit": "mL"}
